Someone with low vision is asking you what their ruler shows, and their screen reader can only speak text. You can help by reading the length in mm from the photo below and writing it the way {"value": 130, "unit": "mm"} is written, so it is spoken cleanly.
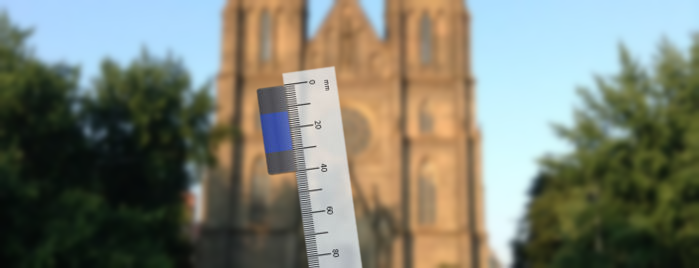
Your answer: {"value": 40, "unit": "mm"}
